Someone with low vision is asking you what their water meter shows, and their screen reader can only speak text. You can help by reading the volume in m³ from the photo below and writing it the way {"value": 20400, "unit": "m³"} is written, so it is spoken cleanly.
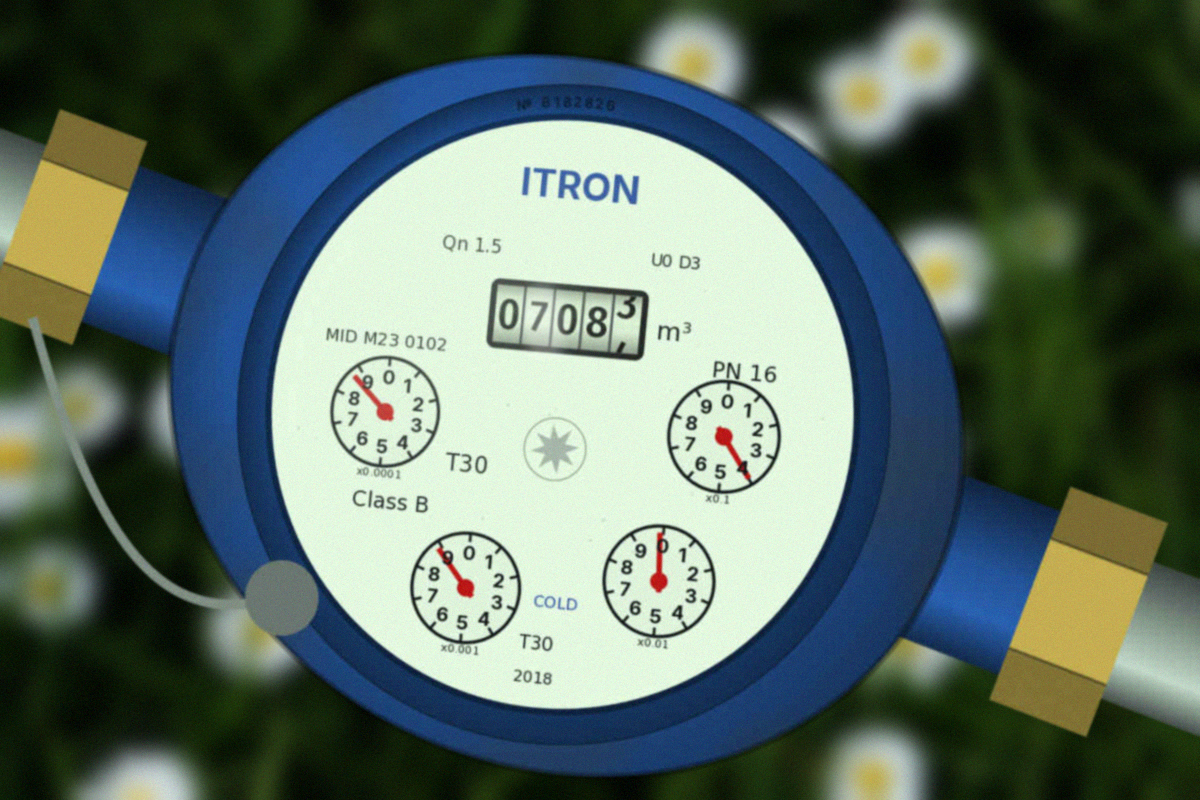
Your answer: {"value": 7083.3988, "unit": "m³"}
